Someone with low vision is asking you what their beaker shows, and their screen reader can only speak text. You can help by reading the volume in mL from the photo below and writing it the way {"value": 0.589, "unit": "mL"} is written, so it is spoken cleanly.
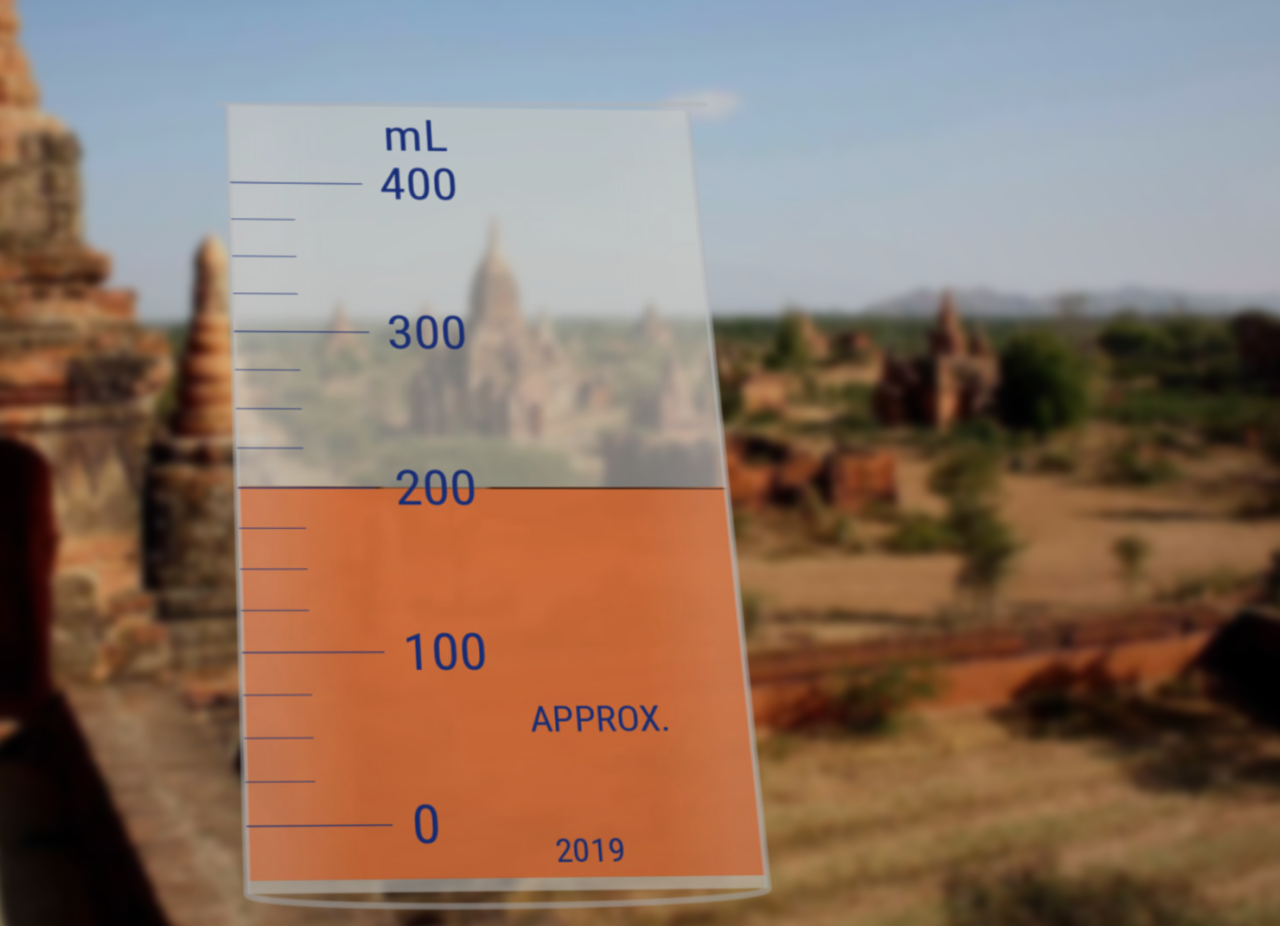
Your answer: {"value": 200, "unit": "mL"}
